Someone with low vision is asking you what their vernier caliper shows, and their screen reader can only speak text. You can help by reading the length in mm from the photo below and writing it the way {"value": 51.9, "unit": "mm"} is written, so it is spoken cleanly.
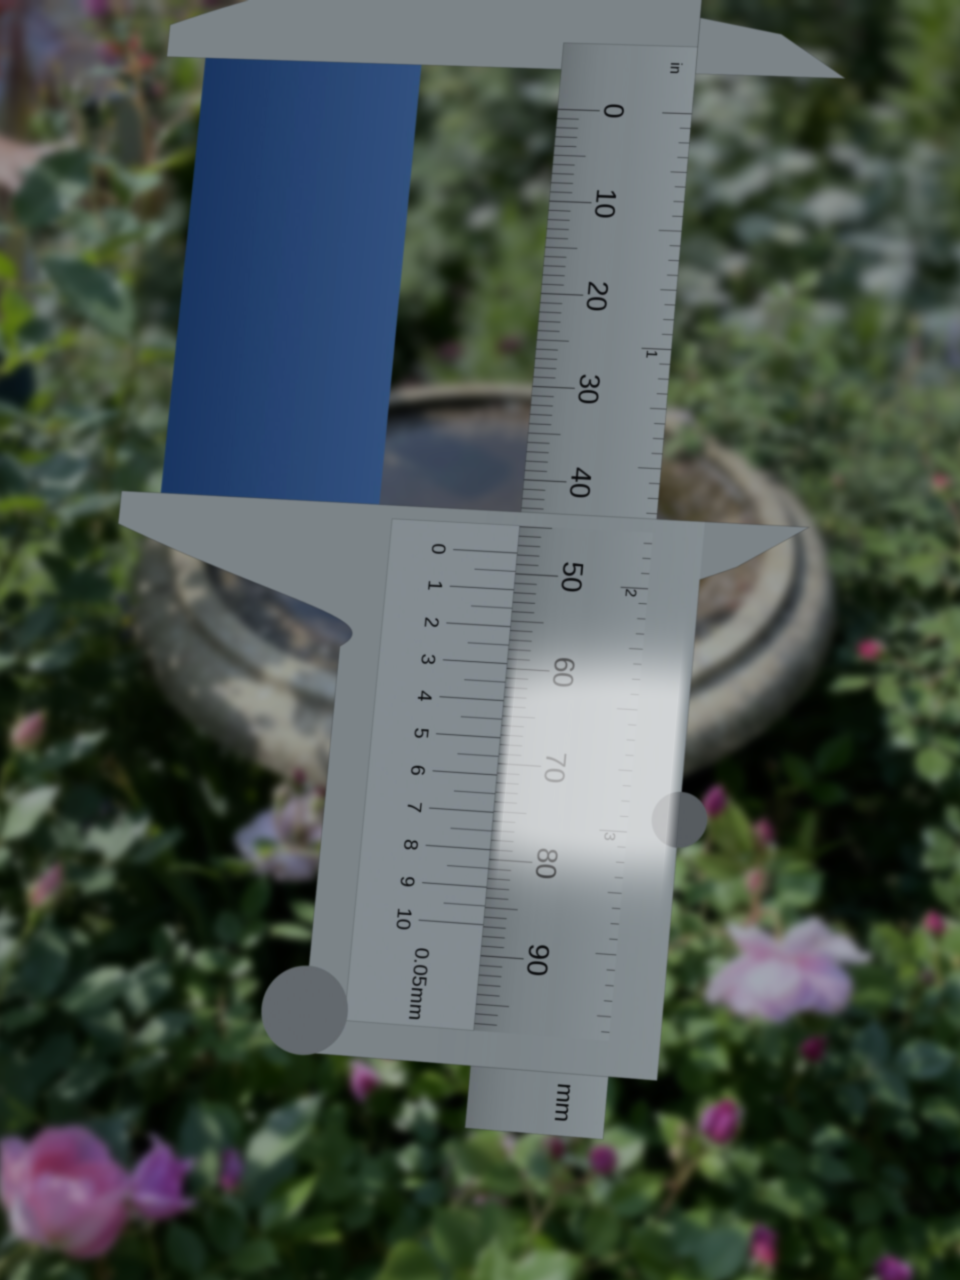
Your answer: {"value": 47.8, "unit": "mm"}
